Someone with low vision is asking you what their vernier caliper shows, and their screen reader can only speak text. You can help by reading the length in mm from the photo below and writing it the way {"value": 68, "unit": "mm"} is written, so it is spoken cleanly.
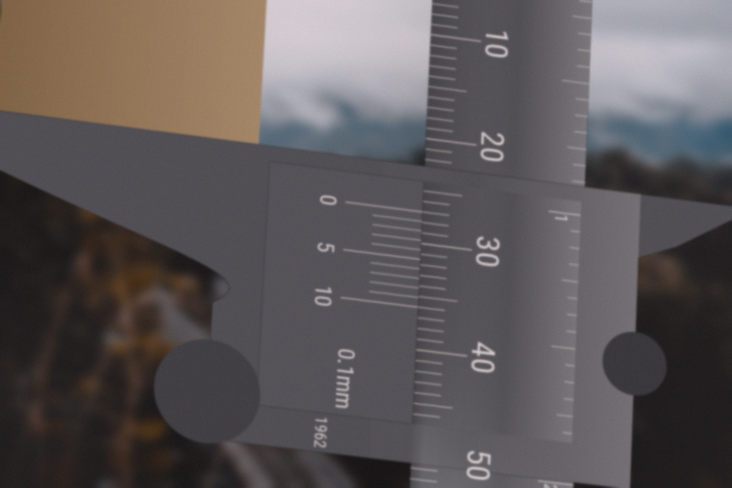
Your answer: {"value": 27.0, "unit": "mm"}
